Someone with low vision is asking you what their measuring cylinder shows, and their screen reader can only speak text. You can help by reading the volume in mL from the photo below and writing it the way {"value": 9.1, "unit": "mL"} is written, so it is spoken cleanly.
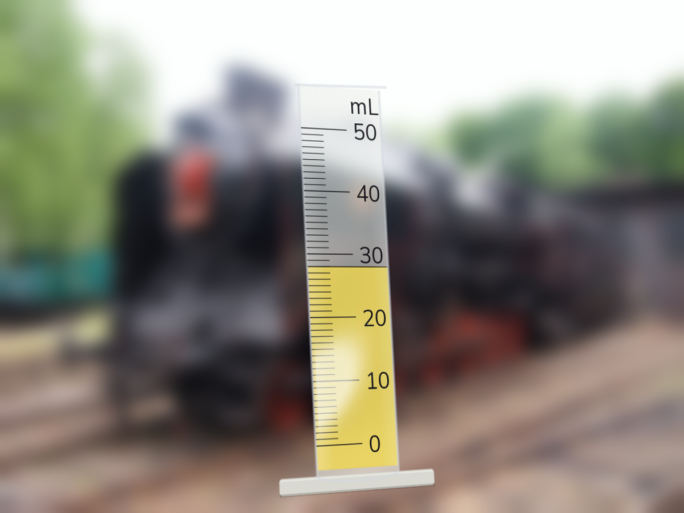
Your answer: {"value": 28, "unit": "mL"}
